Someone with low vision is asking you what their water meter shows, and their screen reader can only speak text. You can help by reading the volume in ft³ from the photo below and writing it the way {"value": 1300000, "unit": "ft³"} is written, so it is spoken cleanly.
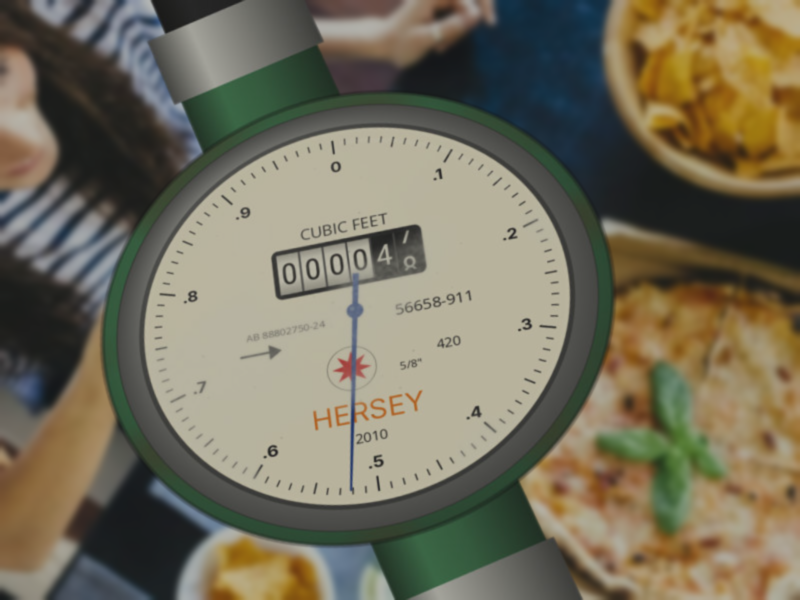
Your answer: {"value": 47.52, "unit": "ft³"}
